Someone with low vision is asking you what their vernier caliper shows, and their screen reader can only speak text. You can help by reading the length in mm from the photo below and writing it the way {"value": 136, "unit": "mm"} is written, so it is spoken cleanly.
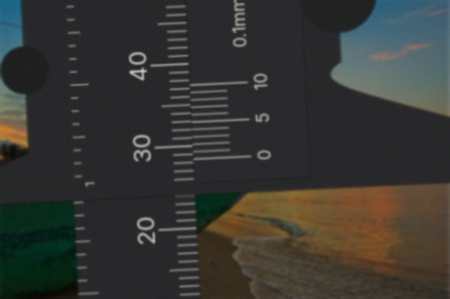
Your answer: {"value": 28.4, "unit": "mm"}
